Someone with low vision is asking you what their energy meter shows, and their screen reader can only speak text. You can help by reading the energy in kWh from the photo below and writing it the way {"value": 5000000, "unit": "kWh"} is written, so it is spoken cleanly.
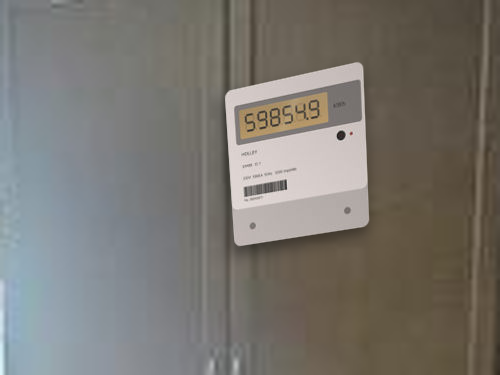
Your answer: {"value": 59854.9, "unit": "kWh"}
